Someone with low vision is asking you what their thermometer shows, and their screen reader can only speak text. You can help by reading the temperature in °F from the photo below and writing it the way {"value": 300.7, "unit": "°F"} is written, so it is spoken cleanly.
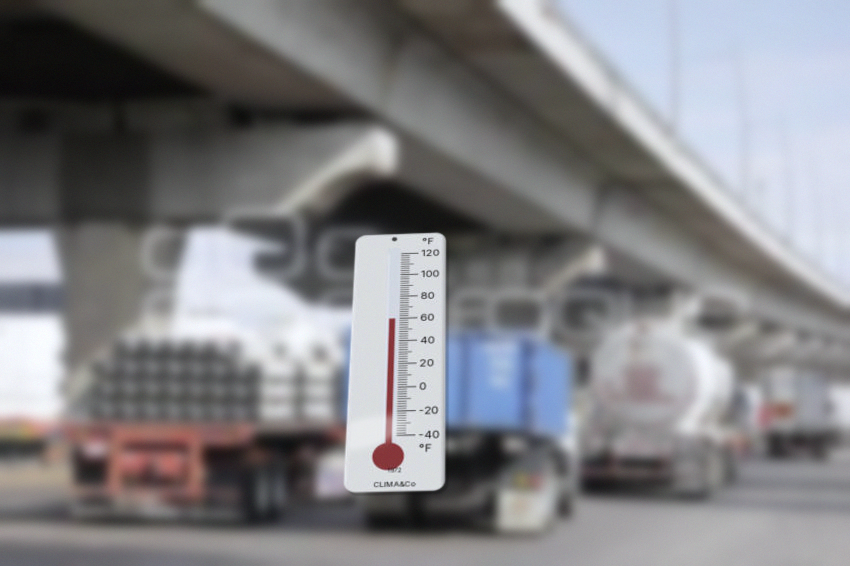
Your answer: {"value": 60, "unit": "°F"}
